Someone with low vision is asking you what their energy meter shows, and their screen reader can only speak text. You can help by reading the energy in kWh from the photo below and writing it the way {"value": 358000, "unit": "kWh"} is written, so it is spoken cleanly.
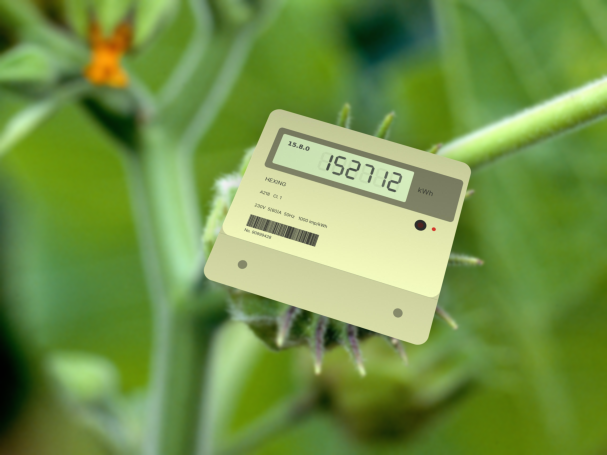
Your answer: {"value": 152712, "unit": "kWh"}
